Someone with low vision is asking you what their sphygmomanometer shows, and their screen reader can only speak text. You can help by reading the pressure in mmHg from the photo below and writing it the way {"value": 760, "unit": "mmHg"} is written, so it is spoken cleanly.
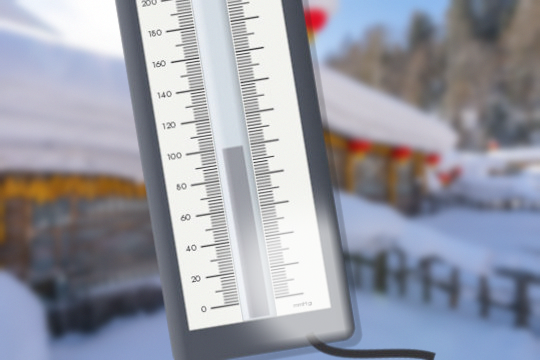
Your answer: {"value": 100, "unit": "mmHg"}
